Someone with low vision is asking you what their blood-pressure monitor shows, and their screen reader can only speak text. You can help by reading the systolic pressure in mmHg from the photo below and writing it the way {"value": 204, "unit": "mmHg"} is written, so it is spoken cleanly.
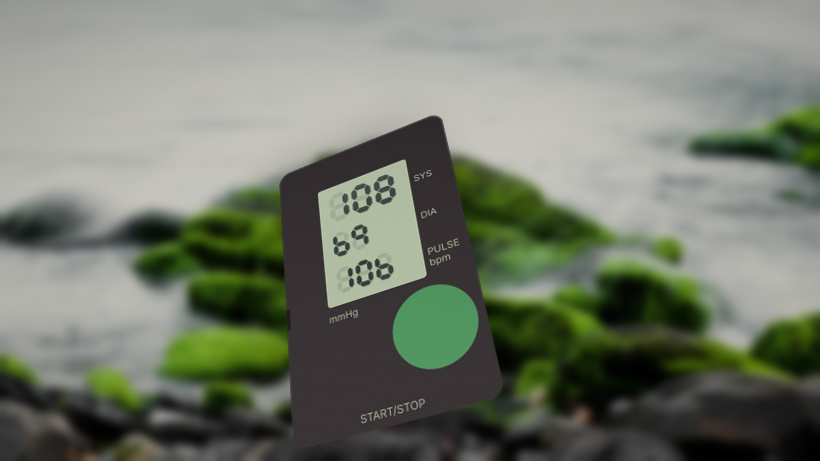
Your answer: {"value": 108, "unit": "mmHg"}
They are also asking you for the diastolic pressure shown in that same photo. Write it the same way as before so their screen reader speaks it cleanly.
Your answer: {"value": 69, "unit": "mmHg"}
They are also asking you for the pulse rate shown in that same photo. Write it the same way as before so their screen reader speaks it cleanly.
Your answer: {"value": 106, "unit": "bpm"}
